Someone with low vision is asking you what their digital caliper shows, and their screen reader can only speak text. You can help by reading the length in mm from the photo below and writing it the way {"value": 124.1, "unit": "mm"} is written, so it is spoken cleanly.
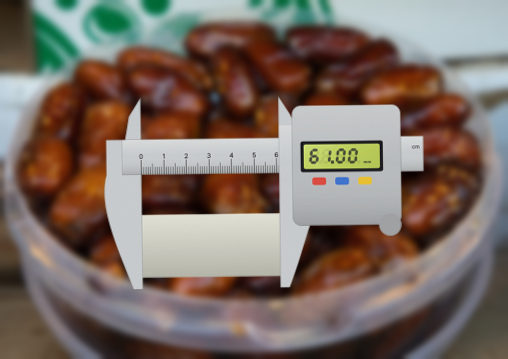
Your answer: {"value": 61.00, "unit": "mm"}
